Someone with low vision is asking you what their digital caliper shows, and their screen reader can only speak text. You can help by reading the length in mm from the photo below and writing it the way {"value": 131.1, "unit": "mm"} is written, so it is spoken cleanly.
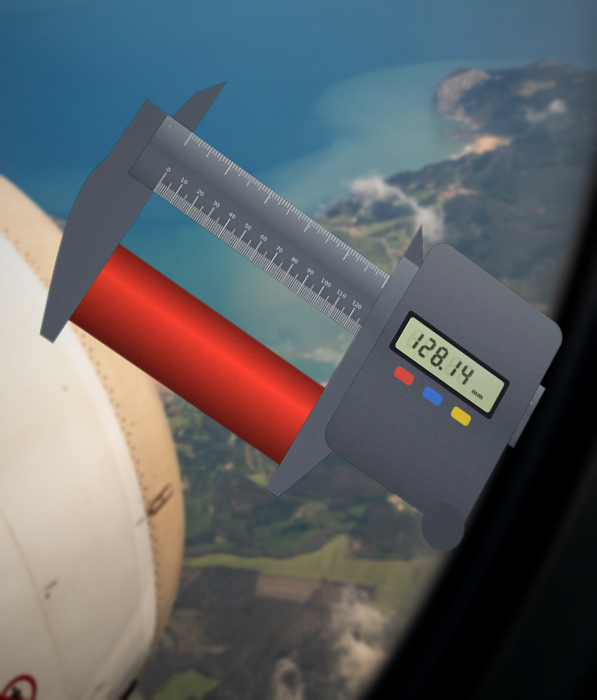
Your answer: {"value": 128.14, "unit": "mm"}
